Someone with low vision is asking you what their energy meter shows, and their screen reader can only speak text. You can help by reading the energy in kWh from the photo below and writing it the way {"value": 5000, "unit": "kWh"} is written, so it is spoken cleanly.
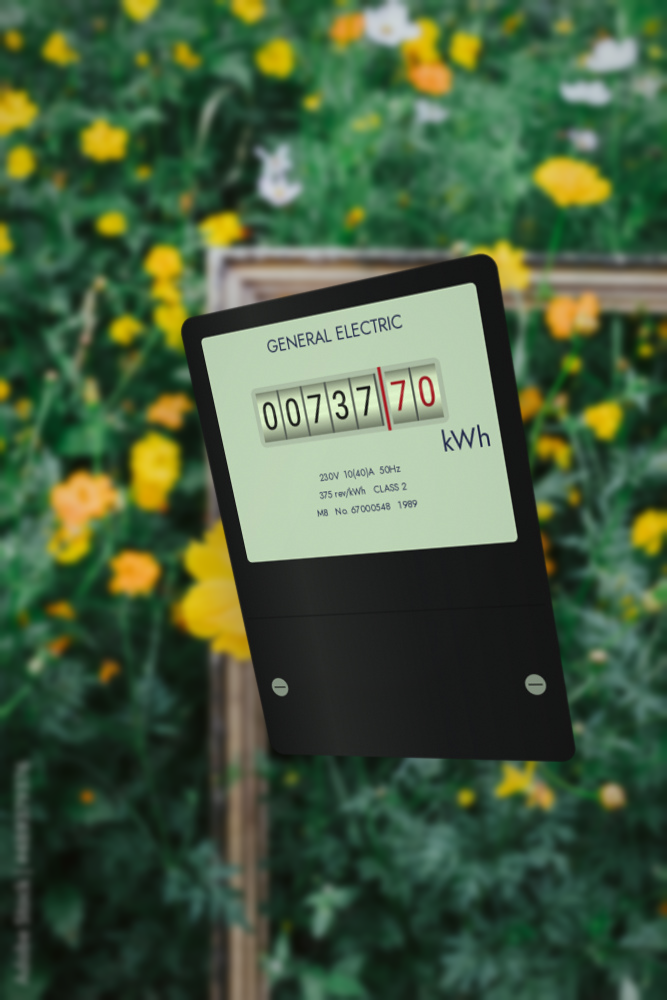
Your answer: {"value": 737.70, "unit": "kWh"}
